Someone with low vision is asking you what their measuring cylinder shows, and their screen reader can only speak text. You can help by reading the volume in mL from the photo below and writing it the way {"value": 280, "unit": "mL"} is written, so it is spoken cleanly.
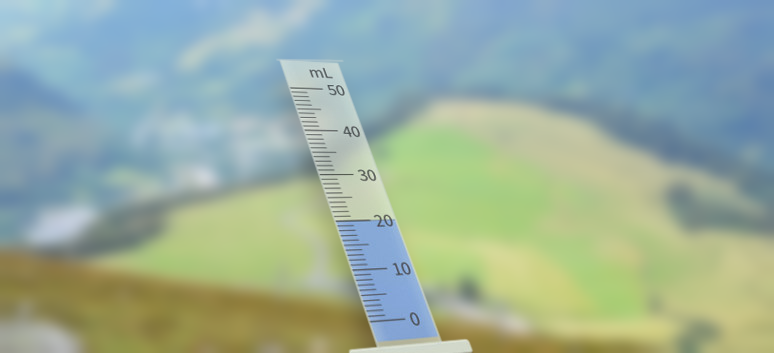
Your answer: {"value": 20, "unit": "mL"}
